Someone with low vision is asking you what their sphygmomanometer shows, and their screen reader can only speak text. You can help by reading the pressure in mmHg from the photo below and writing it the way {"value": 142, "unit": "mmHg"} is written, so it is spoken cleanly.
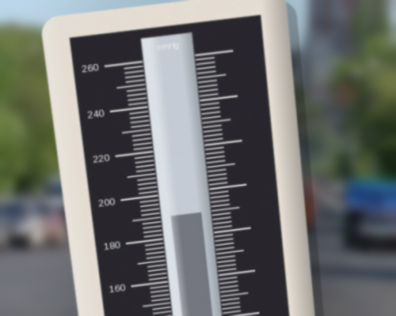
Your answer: {"value": 190, "unit": "mmHg"}
